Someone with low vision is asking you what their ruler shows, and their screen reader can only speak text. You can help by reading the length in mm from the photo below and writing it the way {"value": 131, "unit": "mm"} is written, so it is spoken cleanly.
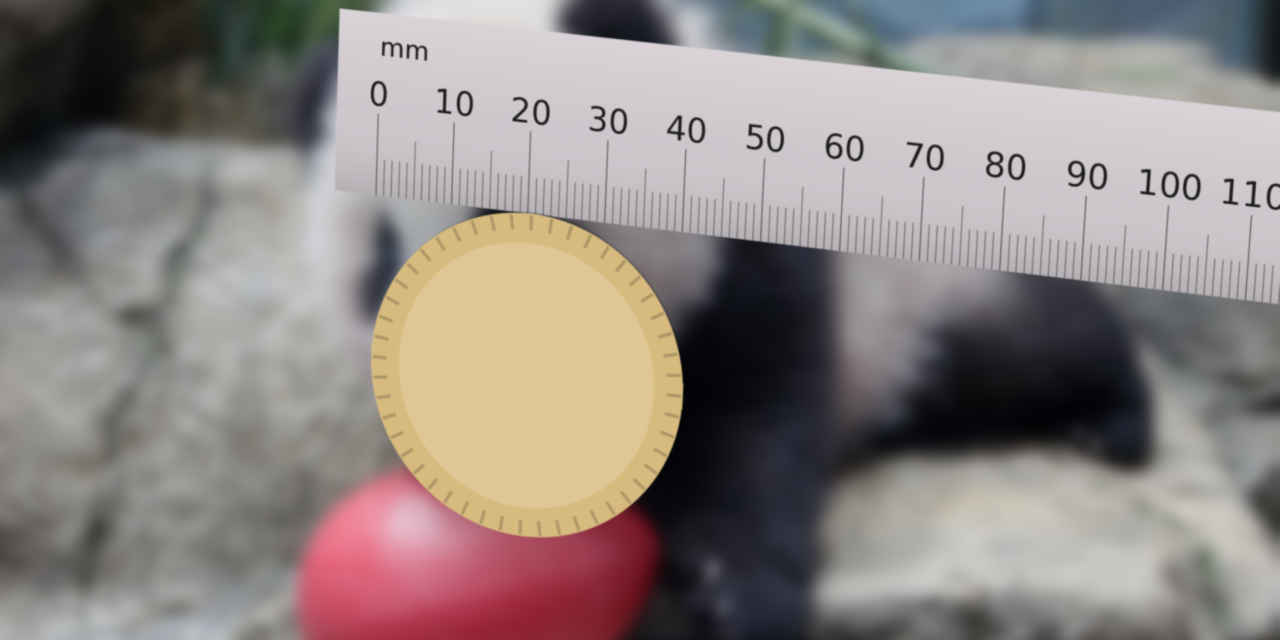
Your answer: {"value": 41, "unit": "mm"}
